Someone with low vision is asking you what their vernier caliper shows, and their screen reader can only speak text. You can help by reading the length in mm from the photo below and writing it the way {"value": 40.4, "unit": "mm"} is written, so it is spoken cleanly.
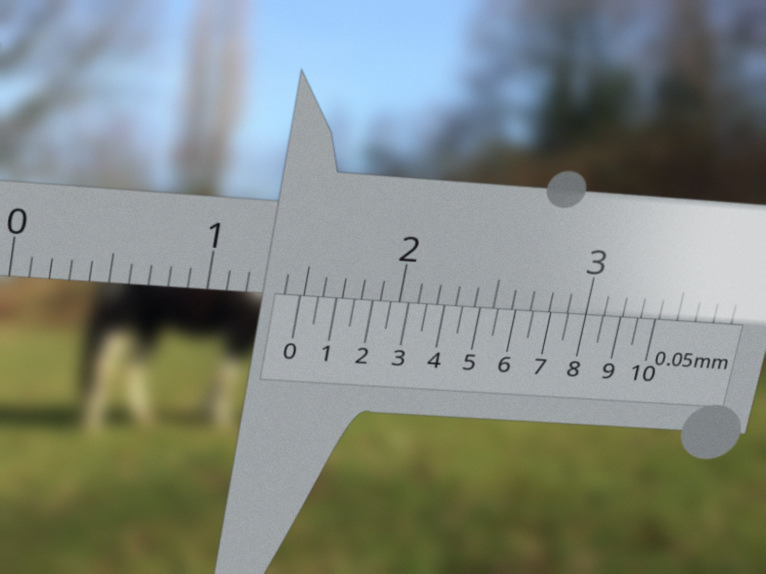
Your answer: {"value": 14.8, "unit": "mm"}
